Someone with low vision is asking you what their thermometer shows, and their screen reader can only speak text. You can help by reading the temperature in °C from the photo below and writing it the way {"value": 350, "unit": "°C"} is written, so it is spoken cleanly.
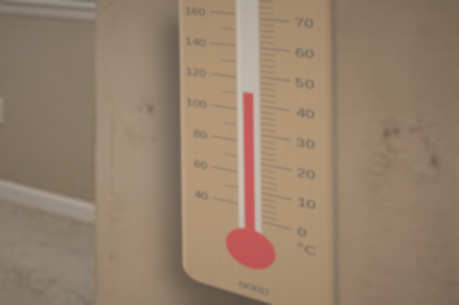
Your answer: {"value": 44, "unit": "°C"}
